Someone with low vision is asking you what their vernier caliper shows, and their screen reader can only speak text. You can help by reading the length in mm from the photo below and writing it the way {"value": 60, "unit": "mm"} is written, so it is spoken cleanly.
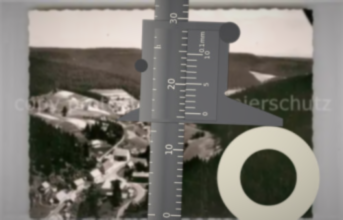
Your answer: {"value": 15.6, "unit": "mm"}
